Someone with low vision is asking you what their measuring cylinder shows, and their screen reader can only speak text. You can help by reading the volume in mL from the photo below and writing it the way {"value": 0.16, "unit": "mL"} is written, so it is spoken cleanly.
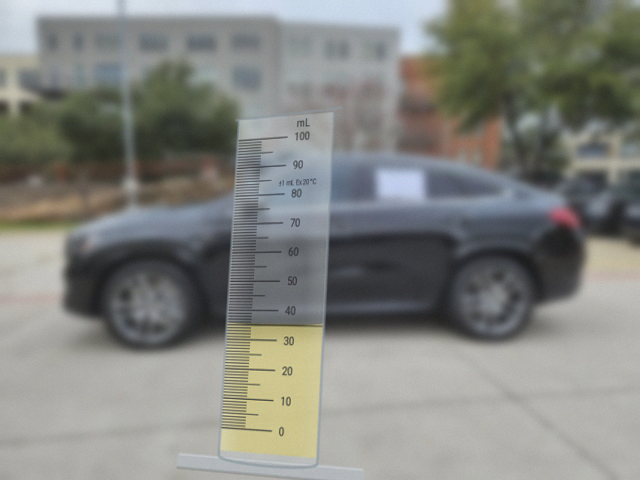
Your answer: {"value": 35, "unit": "mL"}
